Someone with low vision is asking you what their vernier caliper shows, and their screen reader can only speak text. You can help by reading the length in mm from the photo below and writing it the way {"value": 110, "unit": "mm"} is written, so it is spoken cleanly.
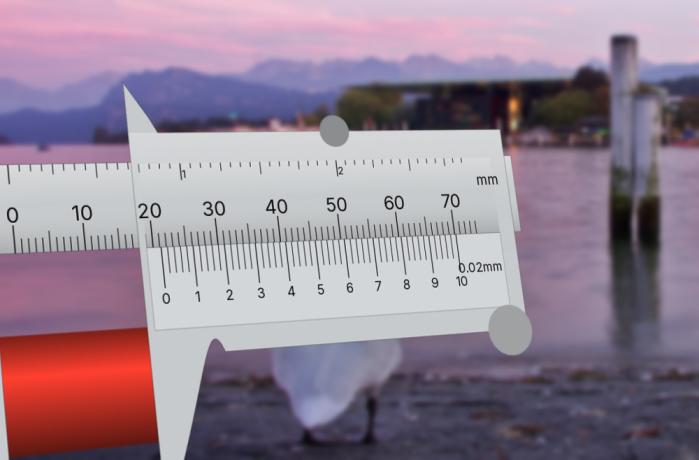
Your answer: {"value": 21.2, "unit": "mm"}
